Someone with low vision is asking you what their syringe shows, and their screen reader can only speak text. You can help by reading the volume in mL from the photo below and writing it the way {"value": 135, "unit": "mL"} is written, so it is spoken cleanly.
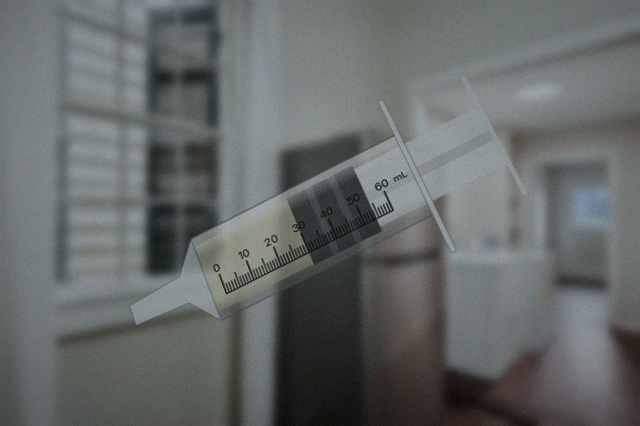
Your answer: {"value": 30, "unit": "mL"}
